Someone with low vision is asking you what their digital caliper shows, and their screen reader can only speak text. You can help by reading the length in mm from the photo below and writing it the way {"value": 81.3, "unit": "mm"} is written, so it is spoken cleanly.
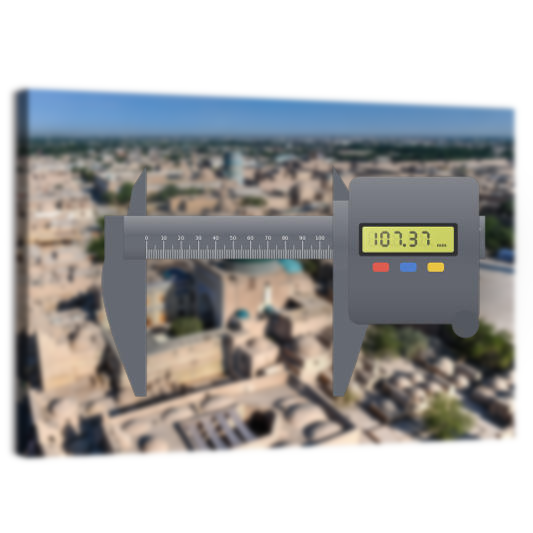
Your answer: {"value": 107.37, "unit": "mm"}
